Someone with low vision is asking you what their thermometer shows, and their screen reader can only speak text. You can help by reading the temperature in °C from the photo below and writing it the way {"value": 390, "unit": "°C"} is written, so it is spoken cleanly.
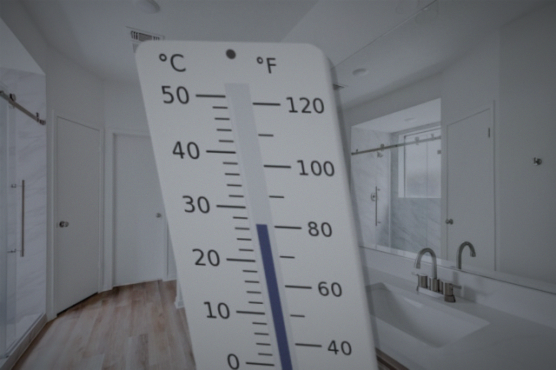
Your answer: {"value": 27, "unit": "°C"}
